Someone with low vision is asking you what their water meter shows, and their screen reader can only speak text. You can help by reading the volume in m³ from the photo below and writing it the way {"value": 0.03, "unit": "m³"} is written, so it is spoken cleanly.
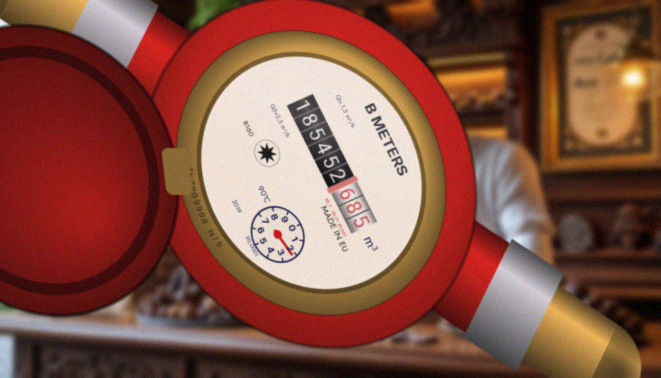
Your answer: {"value": 185452.6852, "unit": "m³"}
